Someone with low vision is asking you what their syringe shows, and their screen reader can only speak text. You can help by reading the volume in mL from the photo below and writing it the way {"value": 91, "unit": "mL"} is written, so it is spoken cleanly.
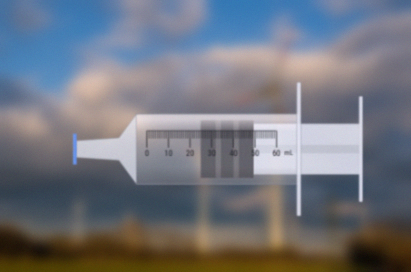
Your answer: {"value": 25, "unit": "mL"}
